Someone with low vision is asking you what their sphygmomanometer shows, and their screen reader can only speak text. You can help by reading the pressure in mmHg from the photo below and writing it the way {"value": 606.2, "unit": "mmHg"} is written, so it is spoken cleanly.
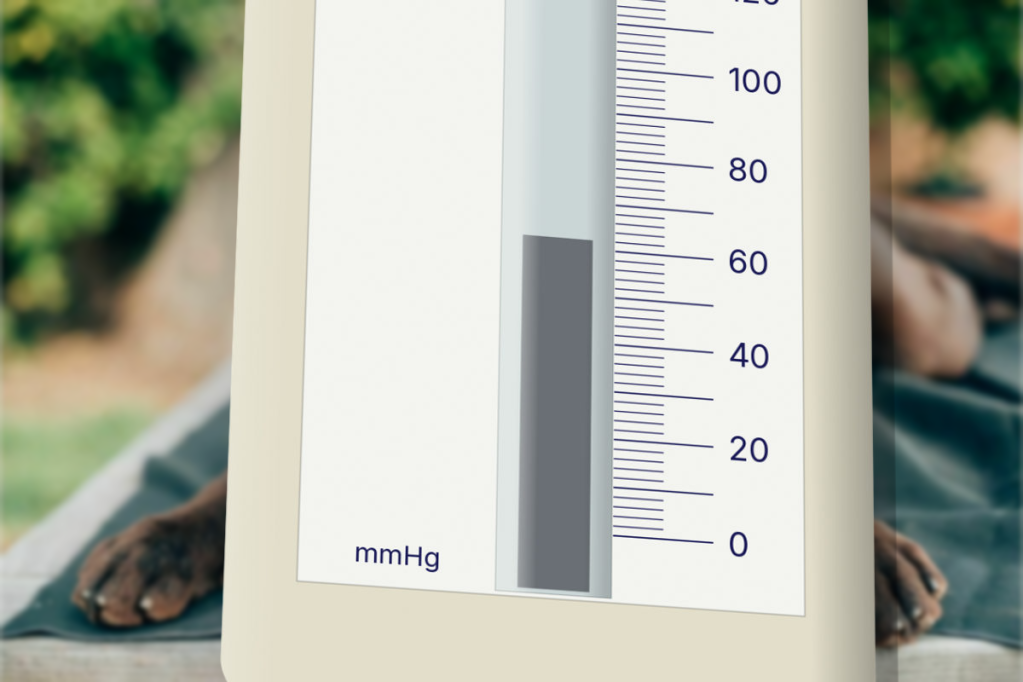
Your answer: {"value": 62, "unit": "mmHg"}
